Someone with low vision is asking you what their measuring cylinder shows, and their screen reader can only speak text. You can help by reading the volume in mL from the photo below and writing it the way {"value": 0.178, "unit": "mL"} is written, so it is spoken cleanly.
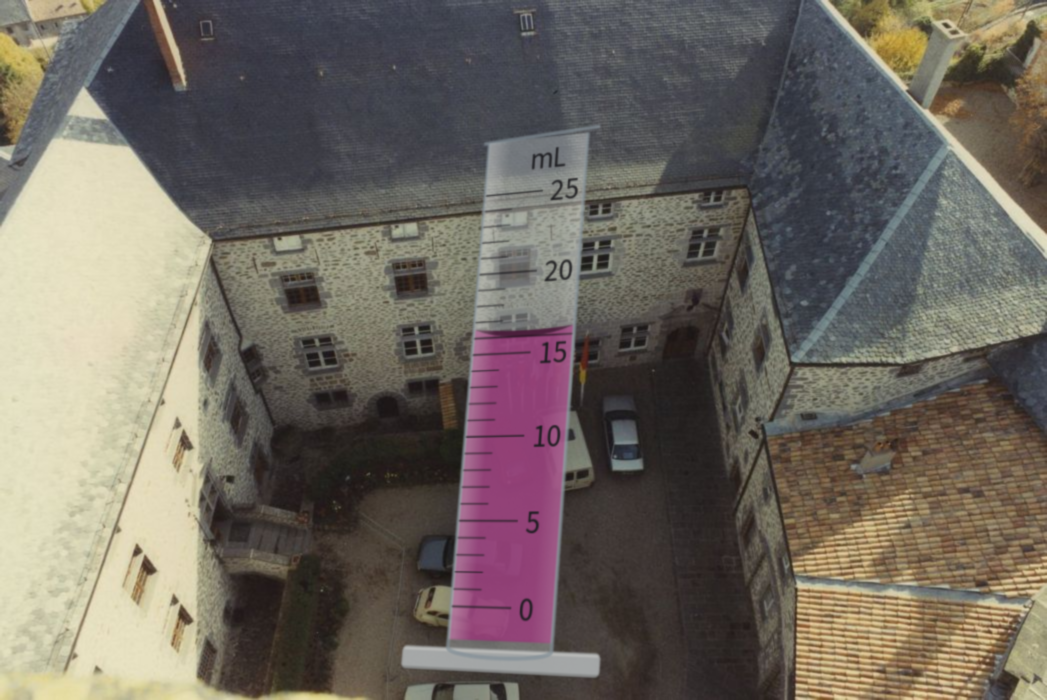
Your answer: {"value": 16, "unit": "mL"}
